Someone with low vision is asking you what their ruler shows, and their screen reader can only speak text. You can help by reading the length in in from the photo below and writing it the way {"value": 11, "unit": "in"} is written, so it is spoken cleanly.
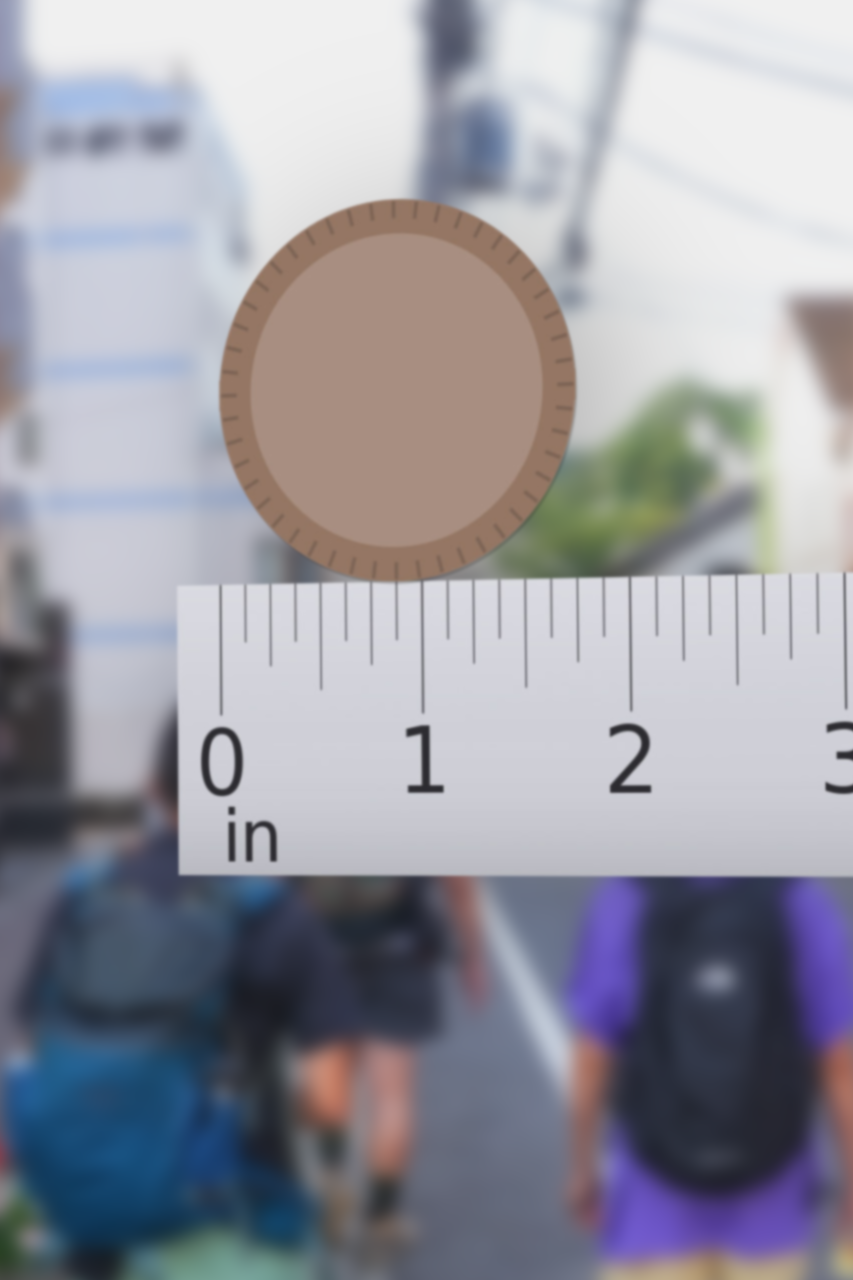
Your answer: {"value": 1.75, "unit": "in"}
